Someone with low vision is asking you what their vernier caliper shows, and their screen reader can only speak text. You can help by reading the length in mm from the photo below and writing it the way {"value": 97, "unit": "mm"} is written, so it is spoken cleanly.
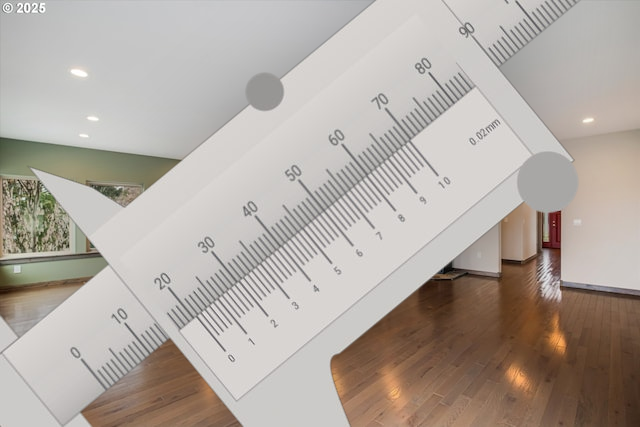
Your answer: {"value": 20.6, "unit": "mm"}
